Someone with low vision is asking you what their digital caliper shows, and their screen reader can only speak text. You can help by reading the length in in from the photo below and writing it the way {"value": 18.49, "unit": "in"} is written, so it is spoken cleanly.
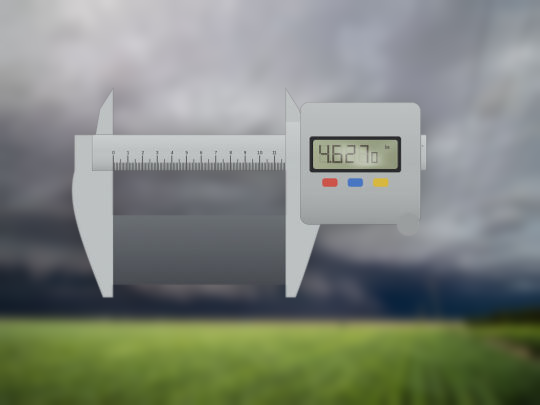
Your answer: {"value": 4.6270, "unit": "in"}
